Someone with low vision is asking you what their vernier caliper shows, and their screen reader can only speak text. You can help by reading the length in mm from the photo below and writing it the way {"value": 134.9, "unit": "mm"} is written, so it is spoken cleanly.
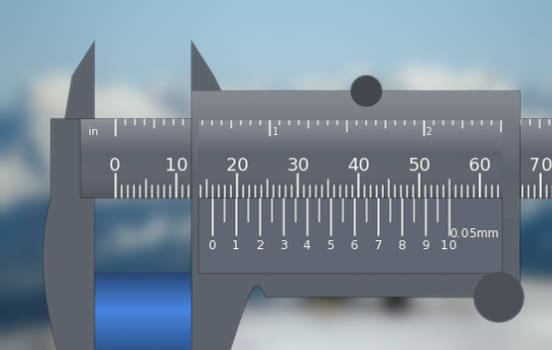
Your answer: {"value": 16.0, "unit": "mm"}
